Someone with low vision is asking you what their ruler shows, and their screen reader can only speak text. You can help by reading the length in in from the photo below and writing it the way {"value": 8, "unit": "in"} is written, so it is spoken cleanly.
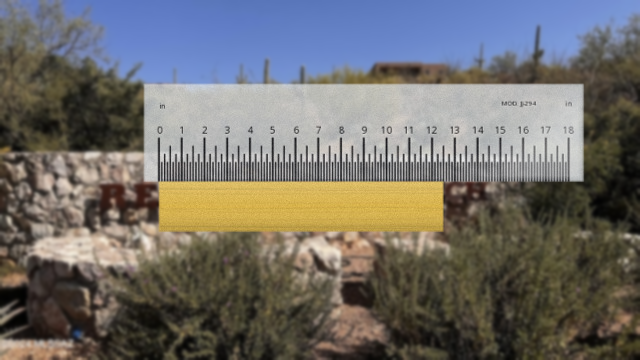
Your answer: {"value": 12.5, "unit": "in"}
